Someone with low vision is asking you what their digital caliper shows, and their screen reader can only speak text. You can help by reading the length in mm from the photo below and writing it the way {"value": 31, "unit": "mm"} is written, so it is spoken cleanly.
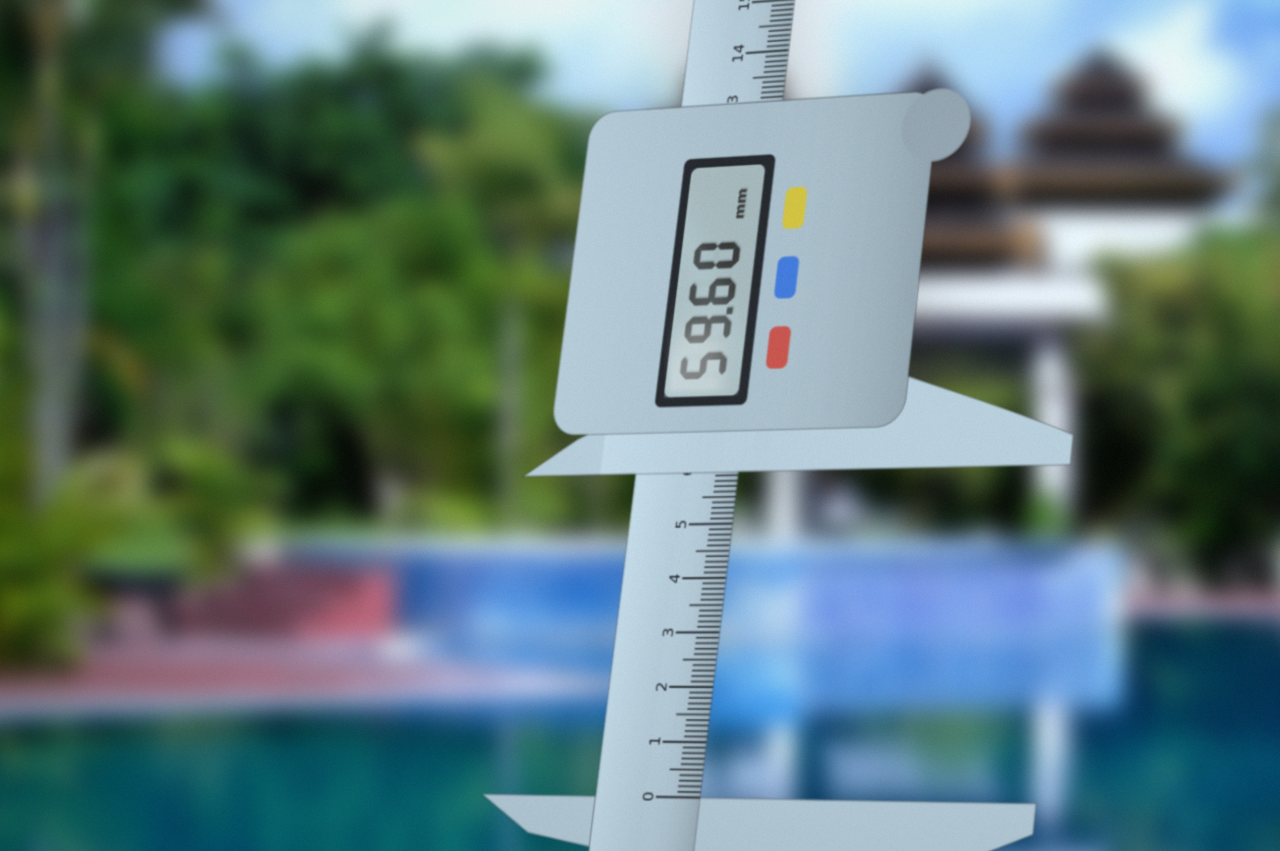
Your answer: {"value": 59.60, "unit": "mm"}
